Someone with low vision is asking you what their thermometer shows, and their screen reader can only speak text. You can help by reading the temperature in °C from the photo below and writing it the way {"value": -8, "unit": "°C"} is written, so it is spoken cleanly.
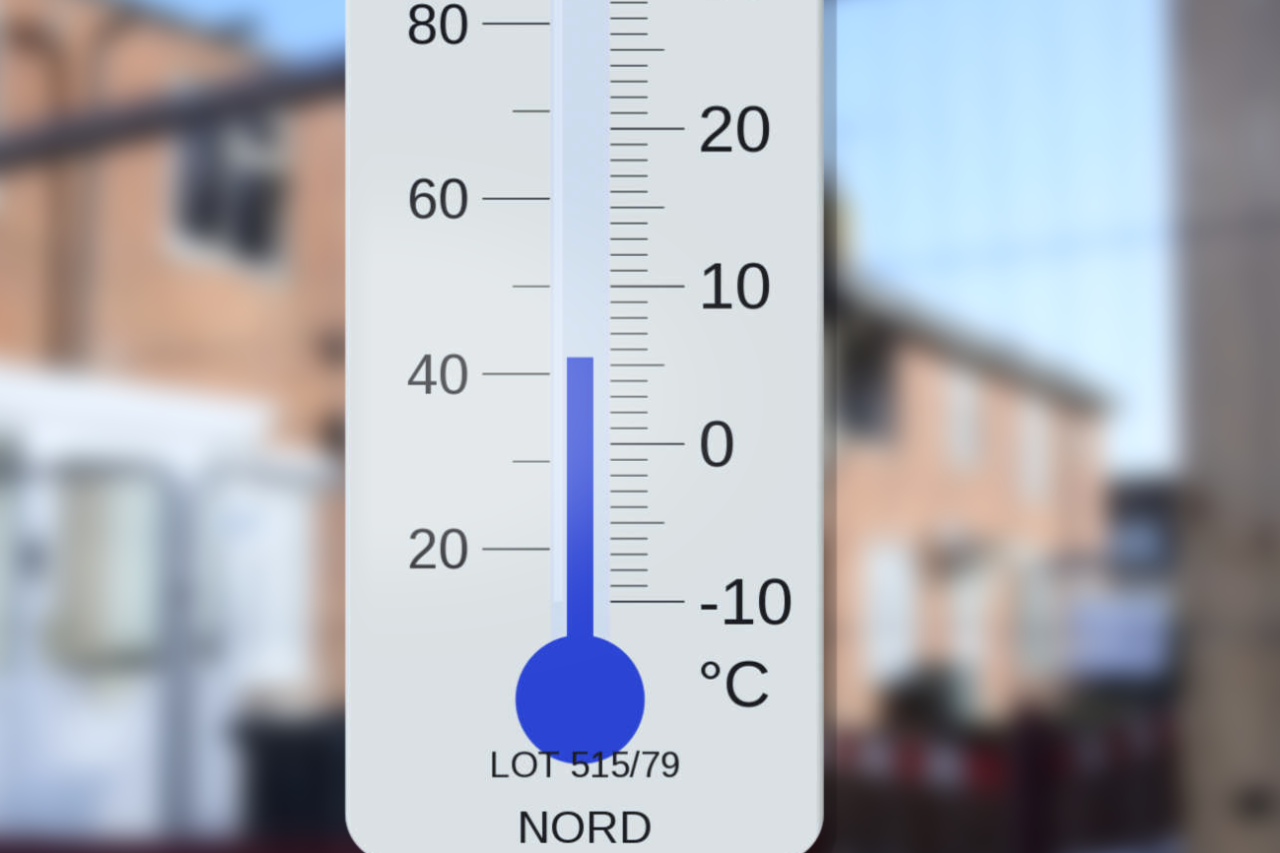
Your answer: {"value": 5.5, "unit": "°C"}
